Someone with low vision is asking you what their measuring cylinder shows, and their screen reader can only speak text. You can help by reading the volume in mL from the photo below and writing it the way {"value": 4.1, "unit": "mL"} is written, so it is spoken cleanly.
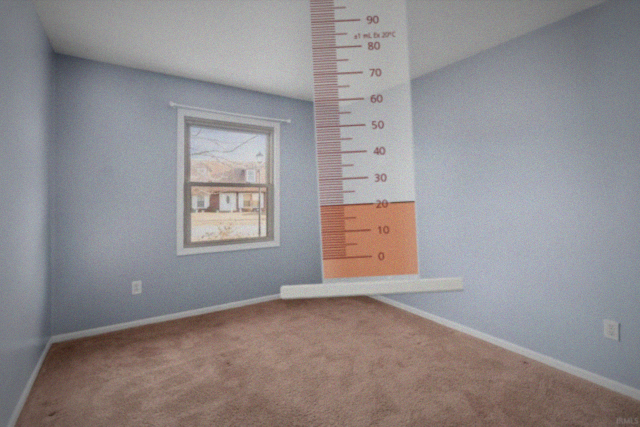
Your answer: {"value": 20, "unit": "mL"}
